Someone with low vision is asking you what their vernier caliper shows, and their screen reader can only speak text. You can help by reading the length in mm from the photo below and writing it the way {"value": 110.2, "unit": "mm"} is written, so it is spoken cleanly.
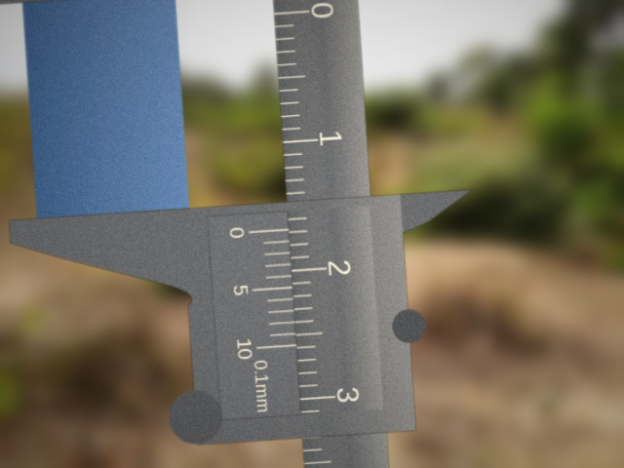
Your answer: {"value": 16.8, "unit": "mm"}
